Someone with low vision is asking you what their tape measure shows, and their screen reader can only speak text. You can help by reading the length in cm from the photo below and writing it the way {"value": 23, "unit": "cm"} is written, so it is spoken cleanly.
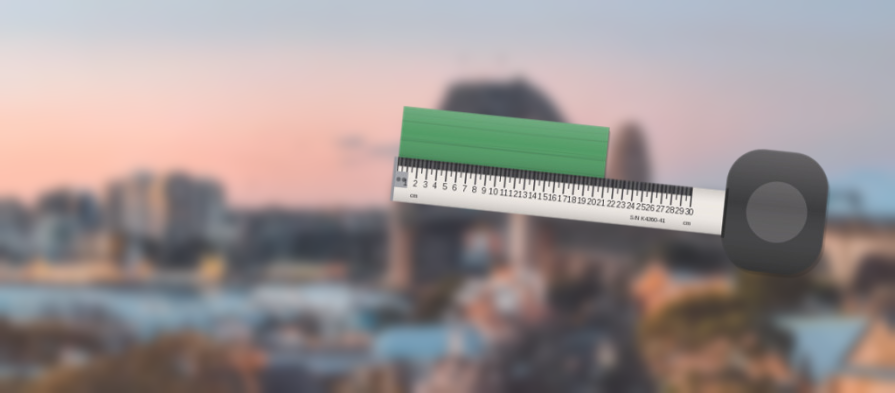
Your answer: {"value": 21, "unit": "cm"}
